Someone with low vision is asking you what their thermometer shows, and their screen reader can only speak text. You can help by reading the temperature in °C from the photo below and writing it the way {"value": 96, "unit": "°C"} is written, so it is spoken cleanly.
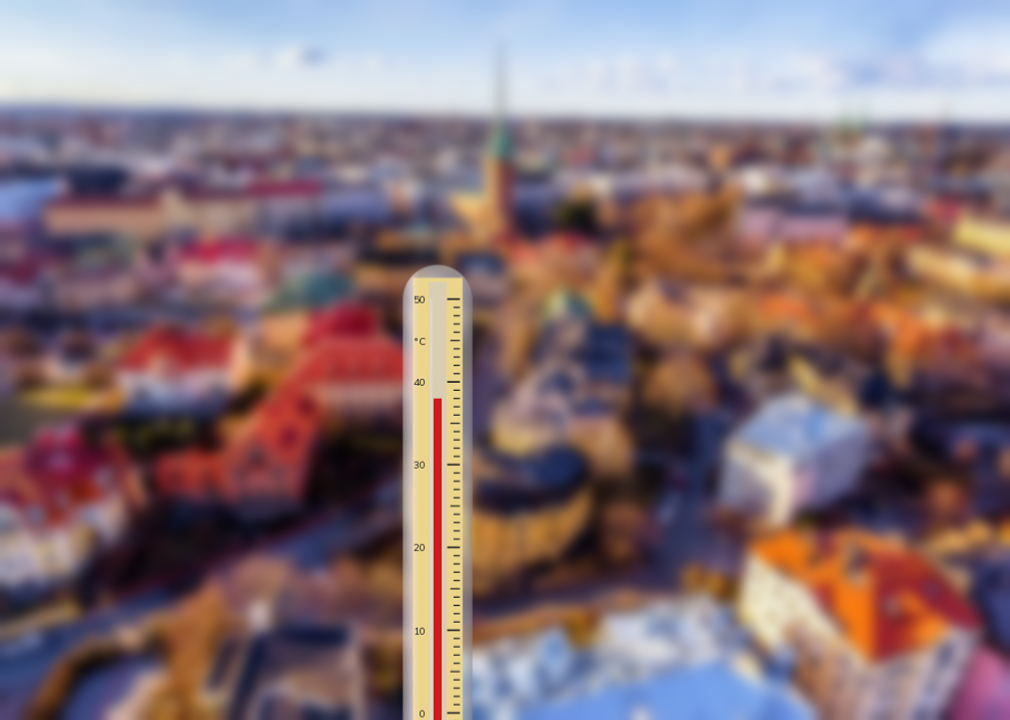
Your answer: {"value": 38, "unit": "°C"}
